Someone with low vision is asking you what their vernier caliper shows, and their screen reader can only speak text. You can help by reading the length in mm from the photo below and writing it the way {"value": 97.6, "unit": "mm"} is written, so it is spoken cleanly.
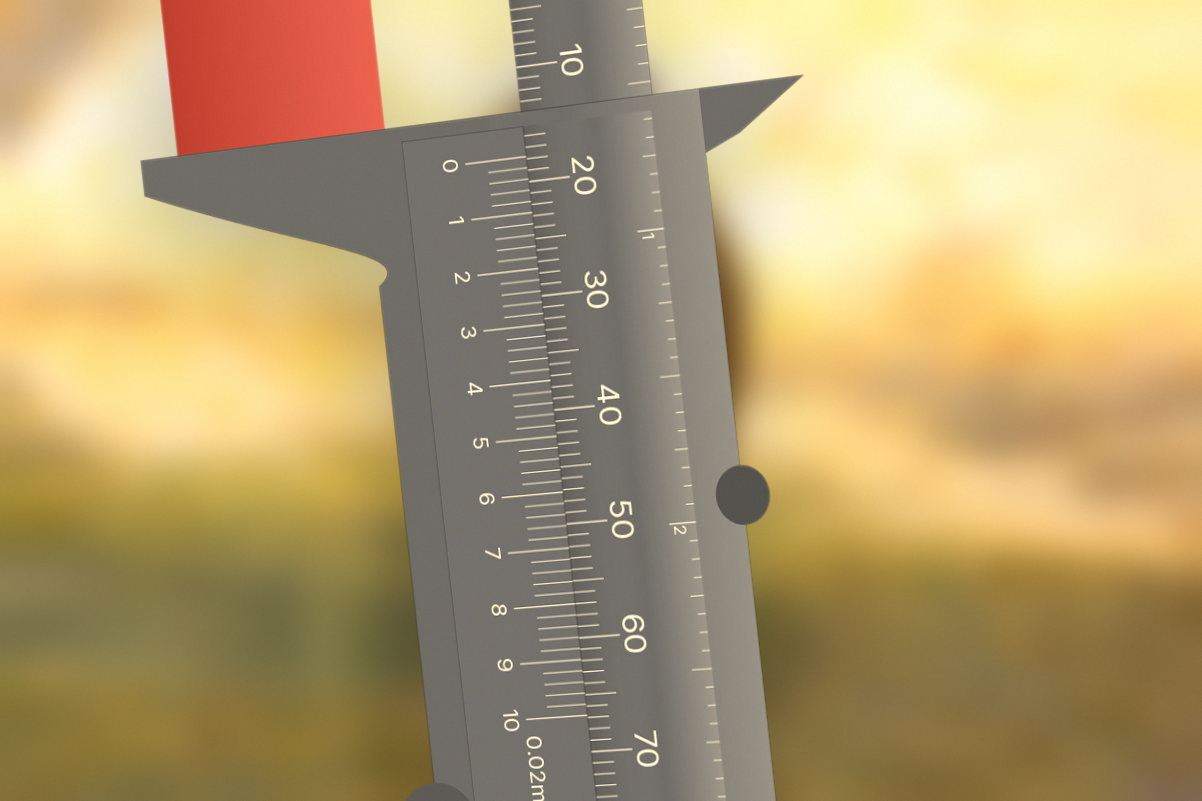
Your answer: {"value": 17.8, "unit": "mm"}
